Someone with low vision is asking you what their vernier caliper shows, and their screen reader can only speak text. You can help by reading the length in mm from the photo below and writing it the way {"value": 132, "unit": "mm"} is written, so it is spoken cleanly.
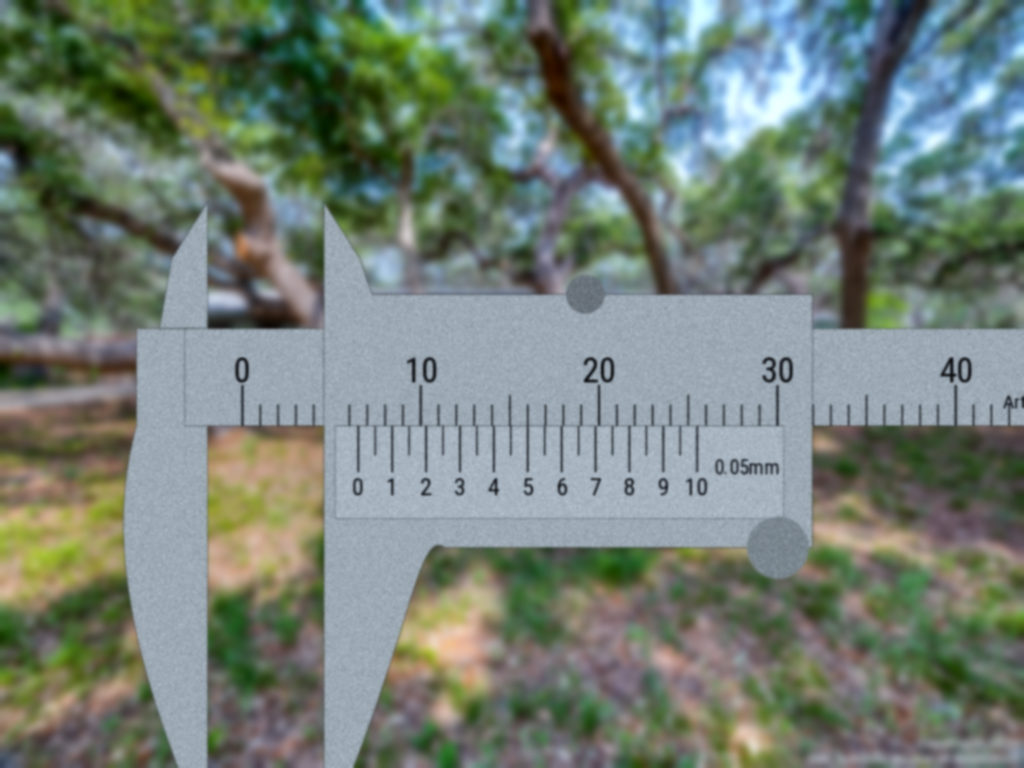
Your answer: {"value": 6.5, "unit": "mm"}
